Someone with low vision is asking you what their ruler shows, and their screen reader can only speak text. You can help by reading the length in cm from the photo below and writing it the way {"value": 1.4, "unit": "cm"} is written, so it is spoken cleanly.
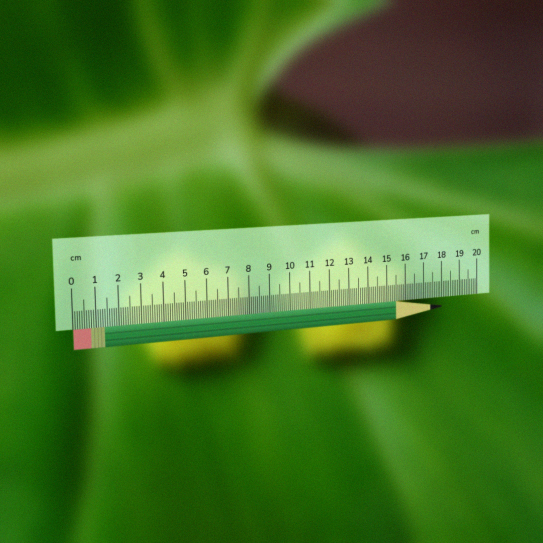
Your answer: {"value": 18, "unit": "cm"}
